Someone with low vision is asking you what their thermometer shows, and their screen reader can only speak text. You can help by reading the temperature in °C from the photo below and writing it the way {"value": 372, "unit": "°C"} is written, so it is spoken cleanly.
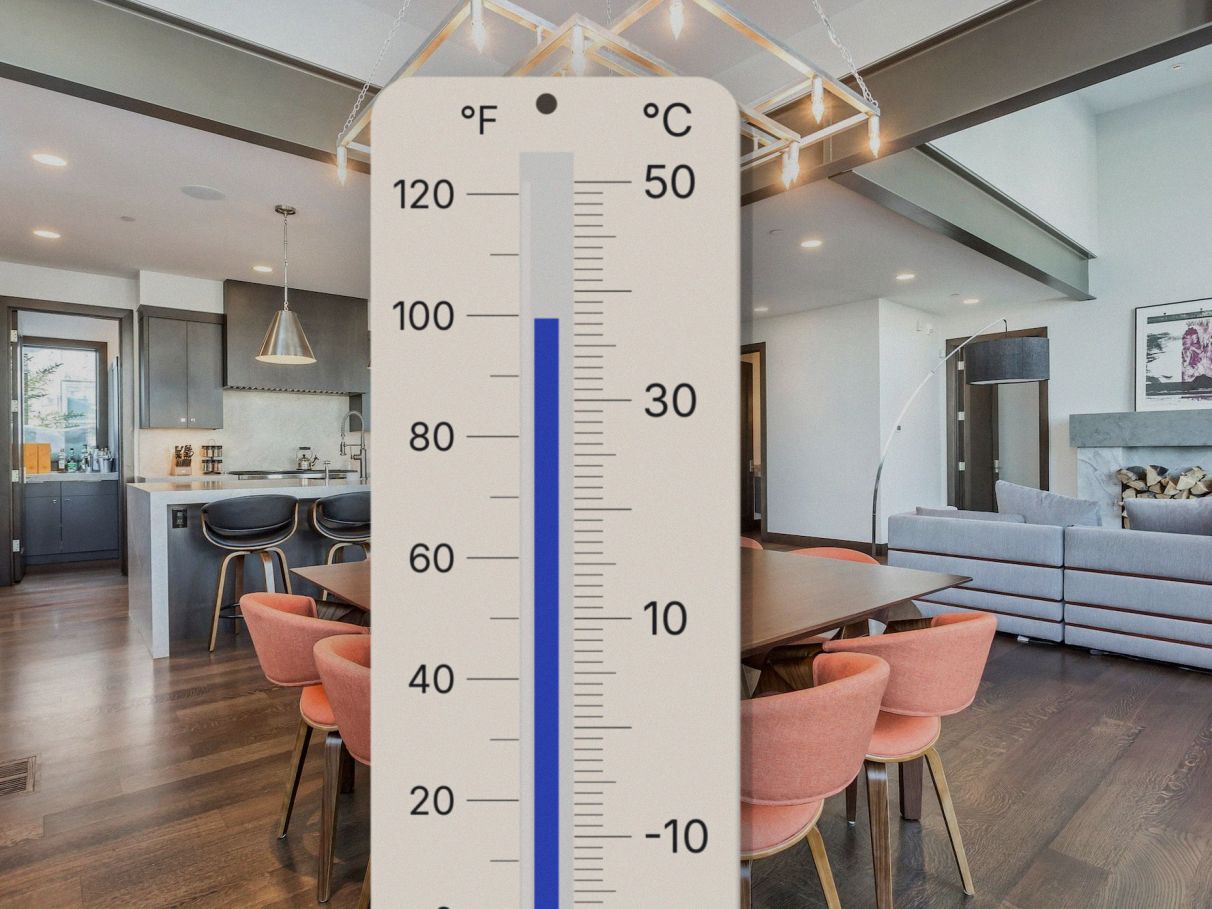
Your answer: {"value": 37.5, "unit": "°C"}
